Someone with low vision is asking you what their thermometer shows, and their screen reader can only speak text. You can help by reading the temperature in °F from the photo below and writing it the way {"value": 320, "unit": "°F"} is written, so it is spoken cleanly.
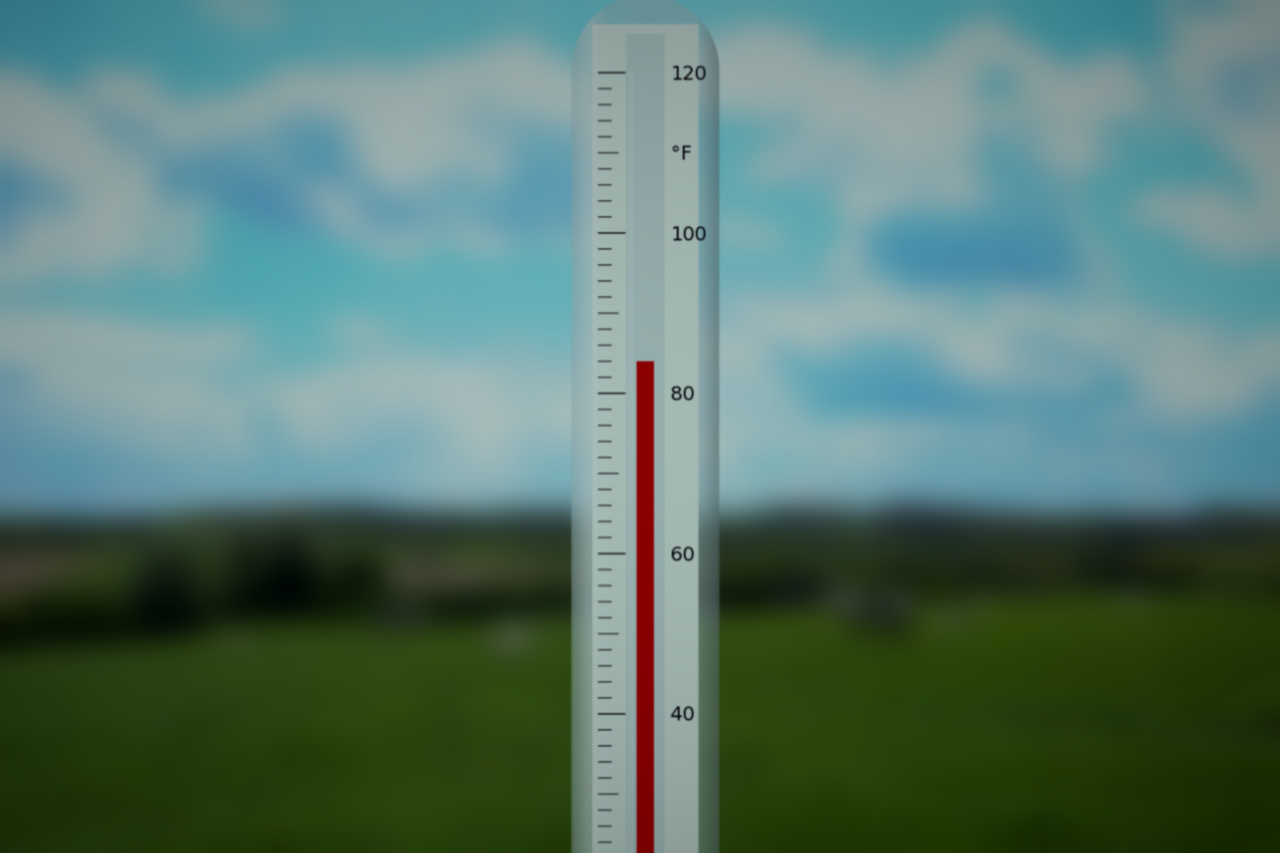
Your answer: {"value": 84, "unit": "°F"}
